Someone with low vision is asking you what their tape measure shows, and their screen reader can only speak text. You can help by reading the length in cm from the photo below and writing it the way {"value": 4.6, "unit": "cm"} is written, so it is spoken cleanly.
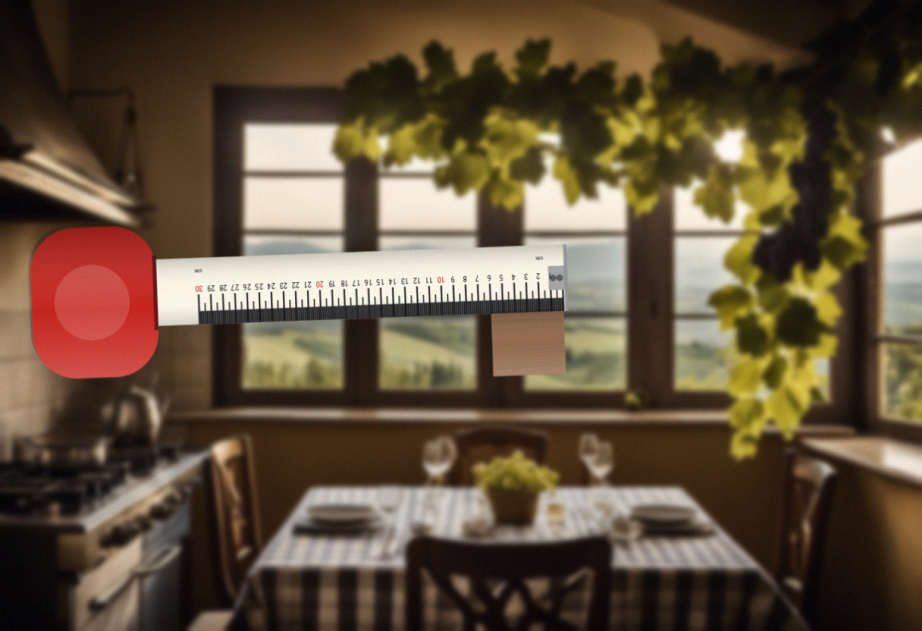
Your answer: {"value": 6, "unit": "cm"}
